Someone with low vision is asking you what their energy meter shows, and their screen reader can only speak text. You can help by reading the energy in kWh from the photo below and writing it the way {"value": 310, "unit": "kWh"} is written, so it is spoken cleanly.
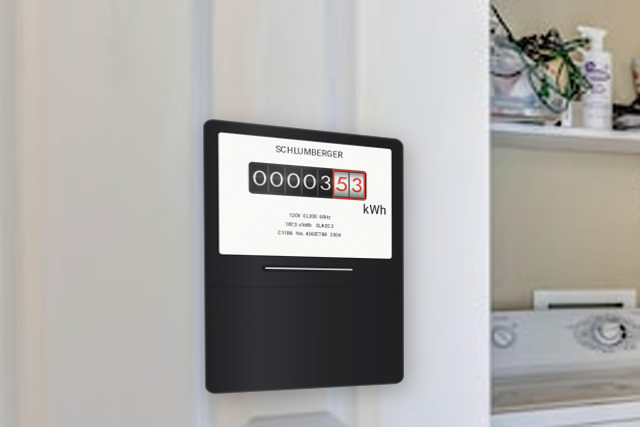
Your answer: {"value": 3.53, "unit": "kWh"}
